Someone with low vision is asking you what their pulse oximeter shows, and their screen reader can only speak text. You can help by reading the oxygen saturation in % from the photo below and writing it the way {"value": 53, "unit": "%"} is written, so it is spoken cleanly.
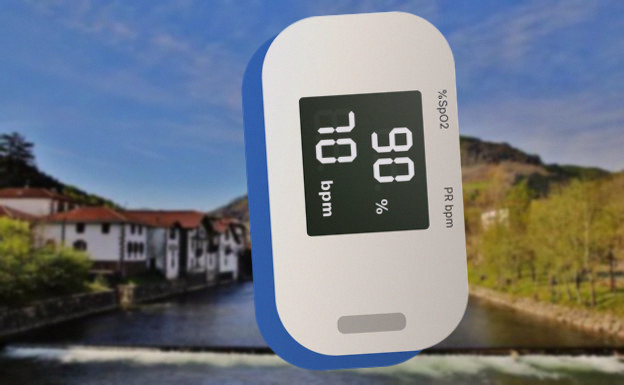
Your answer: {"value": 90, "unit": "%"}
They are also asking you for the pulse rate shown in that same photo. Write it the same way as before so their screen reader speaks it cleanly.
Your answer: {"value": 70, "unit": "bpm"}
